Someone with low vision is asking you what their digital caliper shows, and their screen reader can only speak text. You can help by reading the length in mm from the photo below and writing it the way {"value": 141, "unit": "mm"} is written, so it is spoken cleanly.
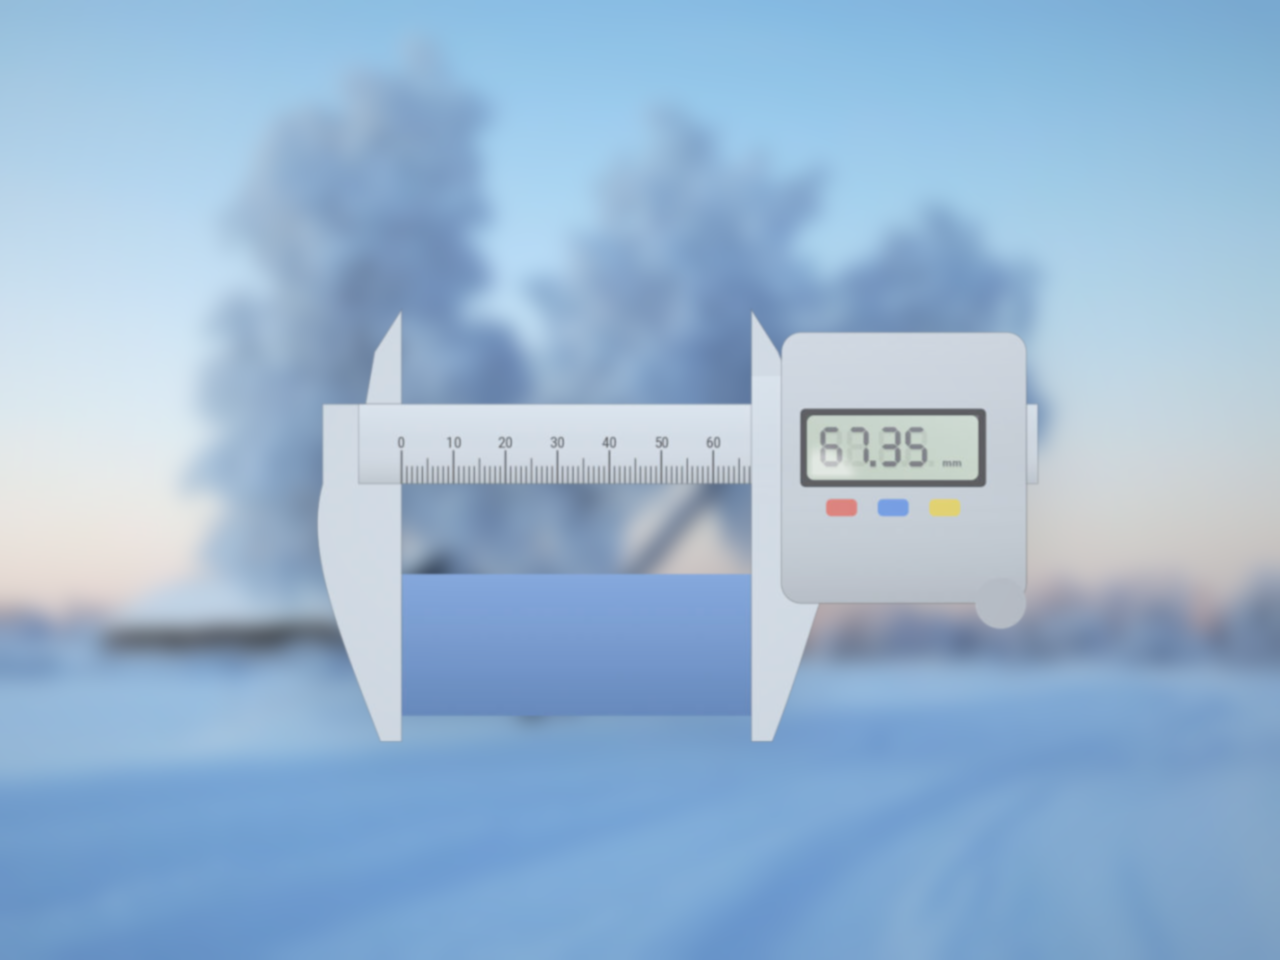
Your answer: {"value": 67.35, "unit": "mm"}
